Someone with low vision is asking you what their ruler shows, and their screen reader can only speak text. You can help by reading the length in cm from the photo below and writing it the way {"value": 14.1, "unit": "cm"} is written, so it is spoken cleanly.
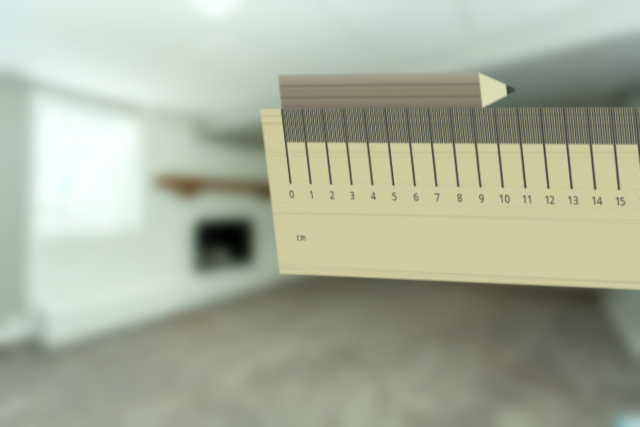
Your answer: {"value": 11, "unit": "cm"}
